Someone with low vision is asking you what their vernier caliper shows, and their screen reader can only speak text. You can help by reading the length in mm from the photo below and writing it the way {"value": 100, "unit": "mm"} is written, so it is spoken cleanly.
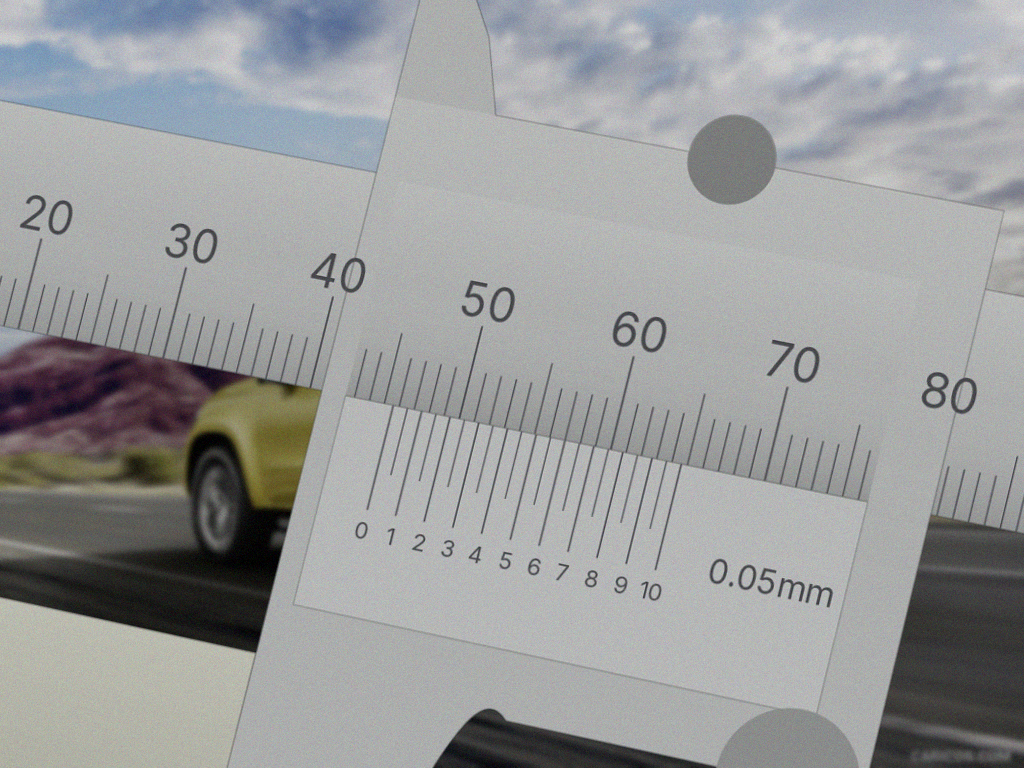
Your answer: {"value": 45.6, "unit": "mm"}
